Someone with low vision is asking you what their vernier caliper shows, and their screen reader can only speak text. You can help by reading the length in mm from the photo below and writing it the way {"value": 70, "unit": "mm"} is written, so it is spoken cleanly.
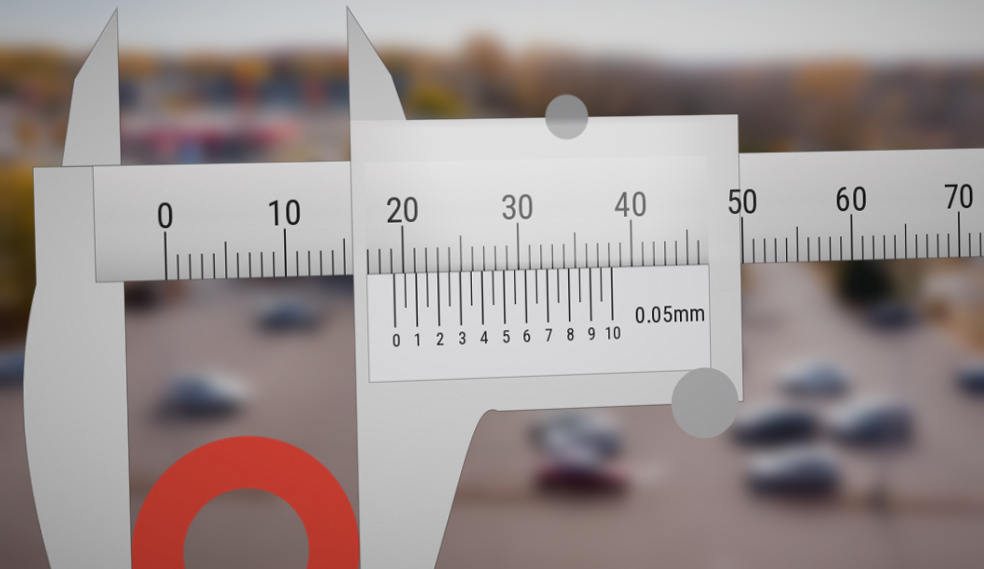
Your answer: {"value": 19.2, "unit": "mm"}
